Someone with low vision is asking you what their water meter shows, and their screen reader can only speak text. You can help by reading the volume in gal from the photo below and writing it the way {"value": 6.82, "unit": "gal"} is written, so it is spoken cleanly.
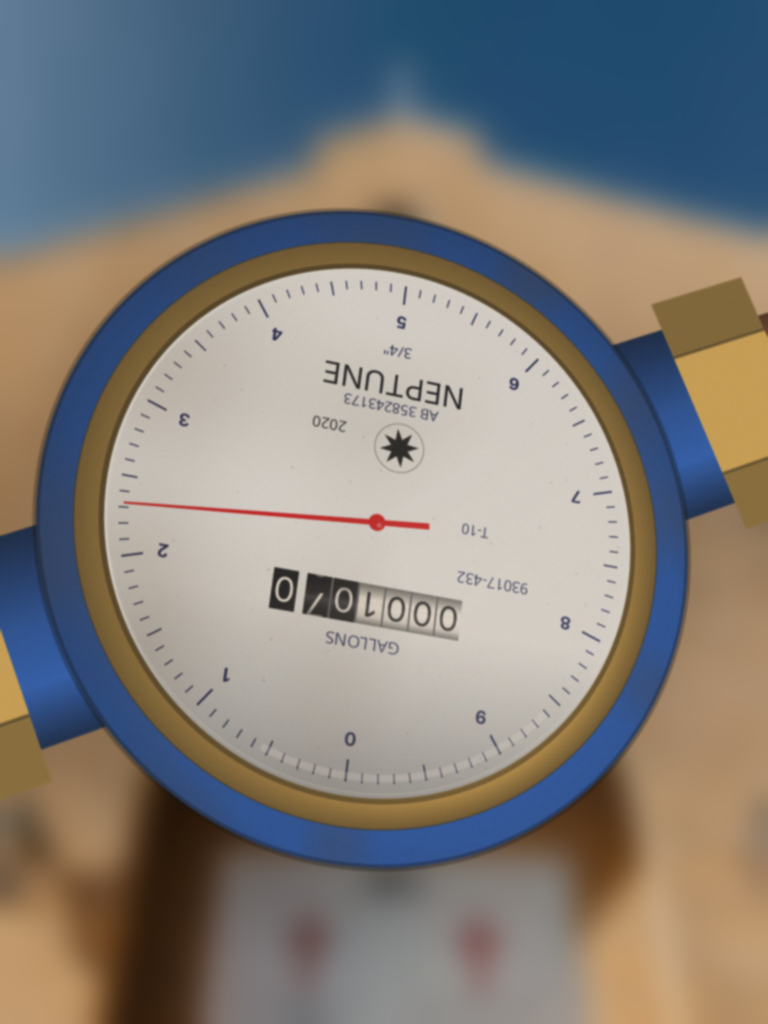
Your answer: {"value": 1072.3, "unit": "gal"}
